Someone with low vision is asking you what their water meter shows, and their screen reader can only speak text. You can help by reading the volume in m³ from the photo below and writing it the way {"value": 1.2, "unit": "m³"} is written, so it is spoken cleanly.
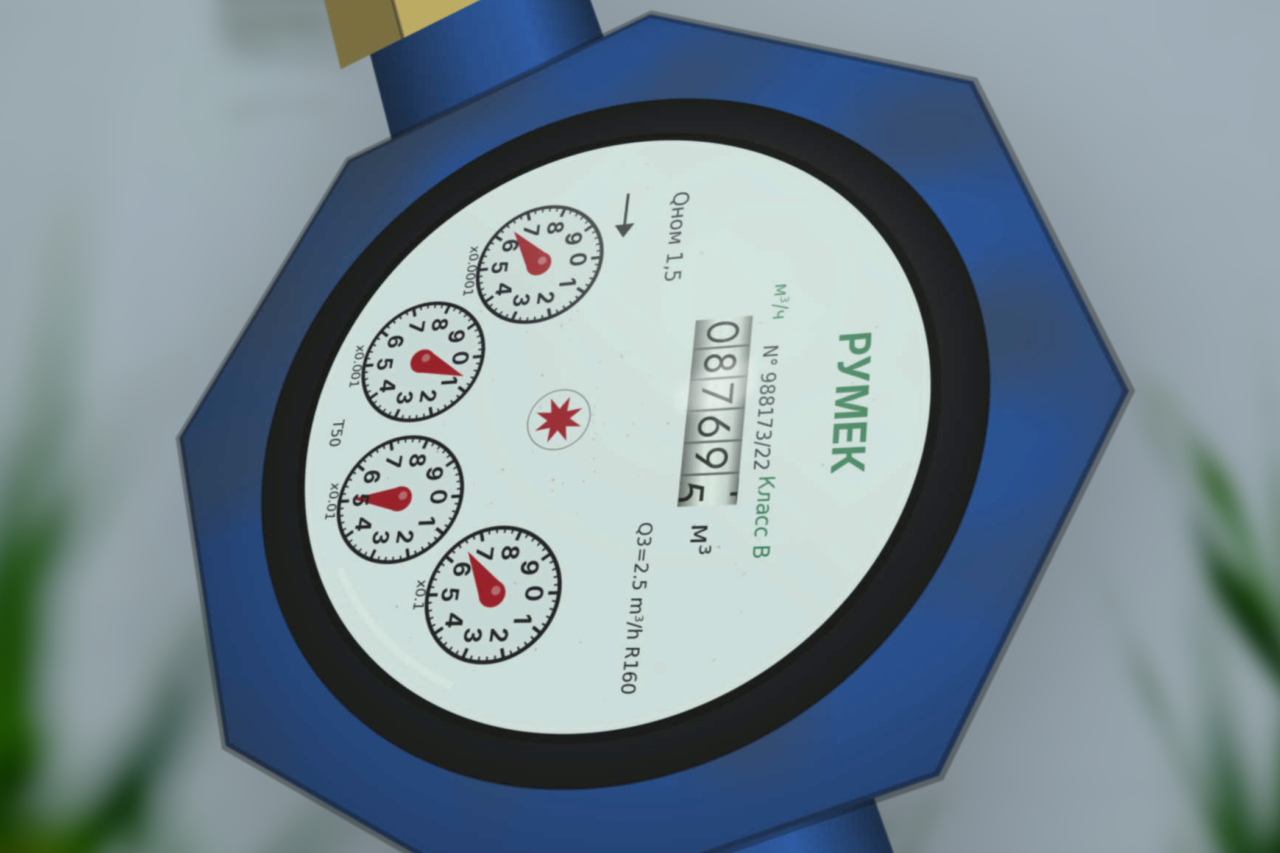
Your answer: {"value": 87694.6506, "unit": "m³"}
